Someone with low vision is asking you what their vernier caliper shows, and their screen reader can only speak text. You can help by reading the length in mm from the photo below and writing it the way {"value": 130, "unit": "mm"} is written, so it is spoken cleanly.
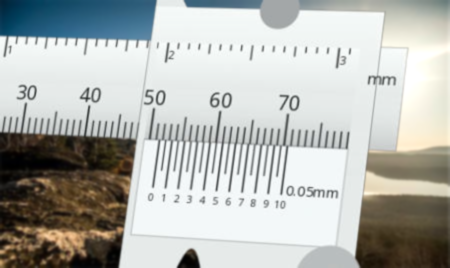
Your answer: {"value": 51.5, "unit": "mm"}
